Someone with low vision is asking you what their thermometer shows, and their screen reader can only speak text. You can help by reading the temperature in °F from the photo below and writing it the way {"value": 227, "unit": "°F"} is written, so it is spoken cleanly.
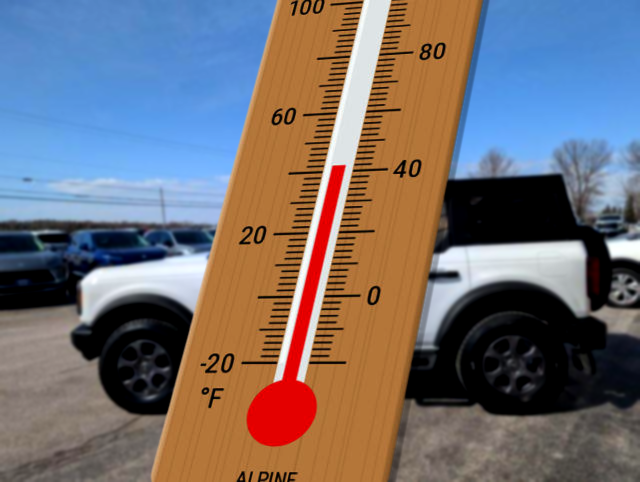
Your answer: {"value": 42, "unit": "°F"}
